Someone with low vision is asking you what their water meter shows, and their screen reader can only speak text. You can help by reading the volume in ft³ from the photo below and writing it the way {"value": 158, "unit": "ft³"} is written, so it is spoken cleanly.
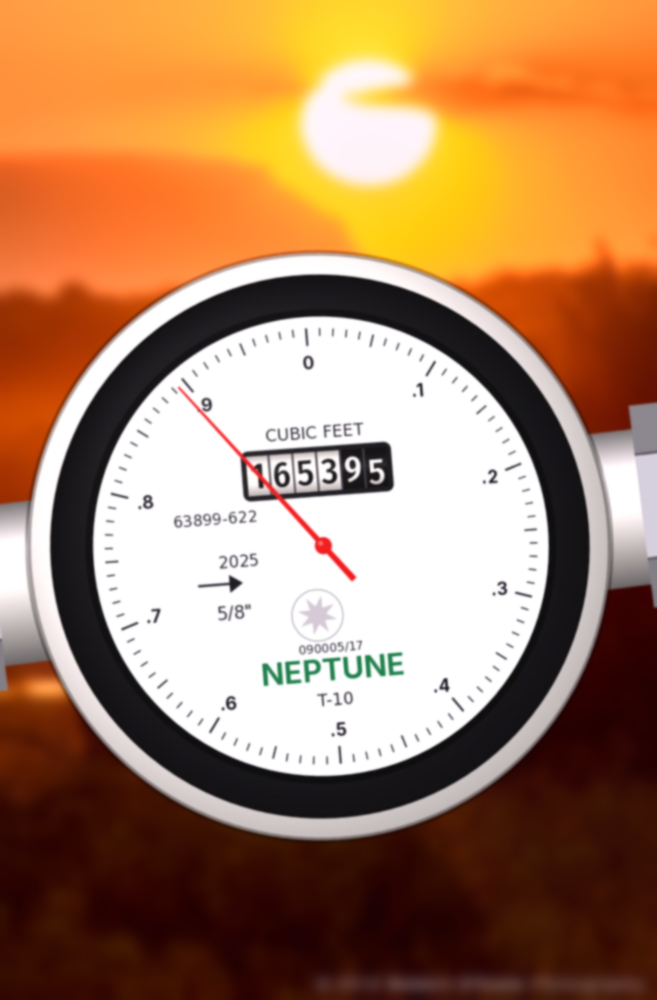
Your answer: {"value": 165394.89, "unit": "ft³"}
